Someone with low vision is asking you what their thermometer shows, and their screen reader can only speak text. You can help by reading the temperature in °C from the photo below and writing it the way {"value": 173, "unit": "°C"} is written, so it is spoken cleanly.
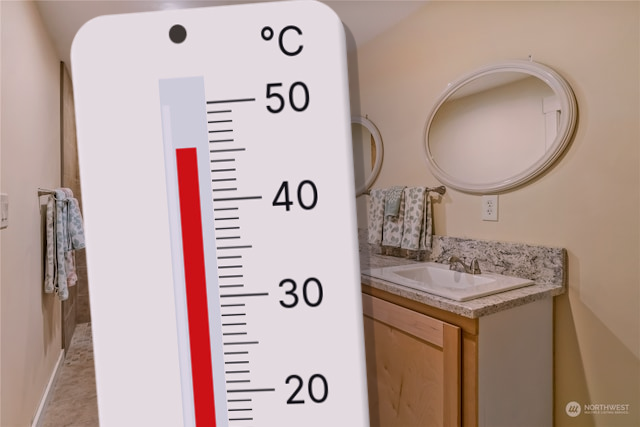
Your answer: {"value": 45.5, "unit": "°C"}
